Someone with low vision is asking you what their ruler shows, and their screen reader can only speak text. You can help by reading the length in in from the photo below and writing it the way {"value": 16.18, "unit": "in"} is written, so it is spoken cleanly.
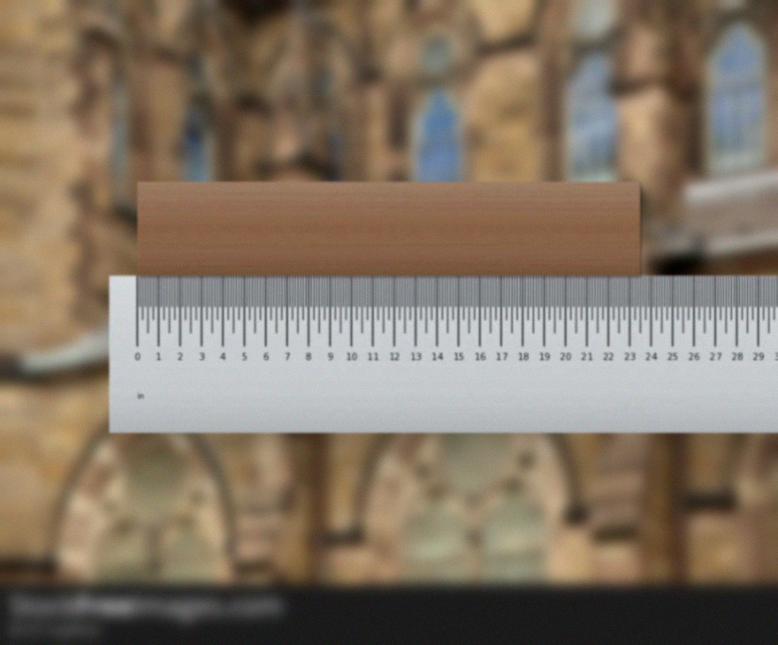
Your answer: {"value": 23.5, "unit": "in"}
